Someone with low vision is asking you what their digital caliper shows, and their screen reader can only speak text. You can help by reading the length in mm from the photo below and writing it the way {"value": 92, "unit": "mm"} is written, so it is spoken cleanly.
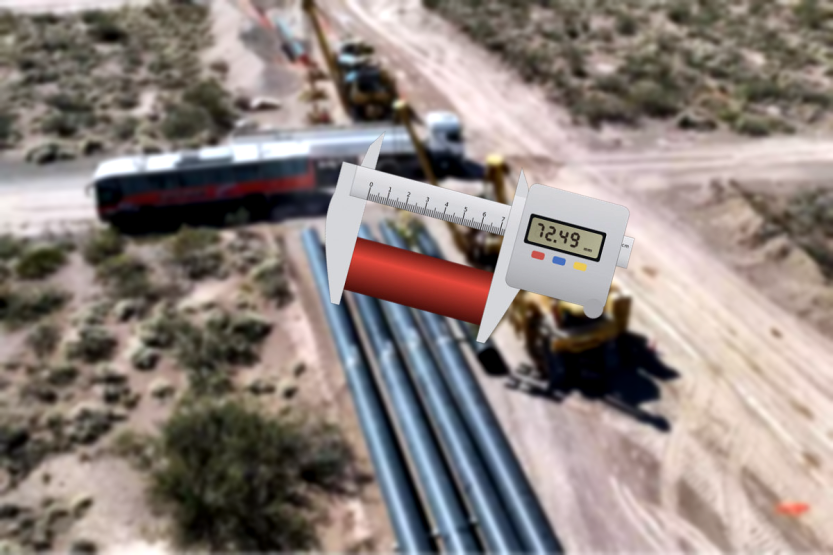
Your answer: {"value": 72.49, "unit": "mm"}
